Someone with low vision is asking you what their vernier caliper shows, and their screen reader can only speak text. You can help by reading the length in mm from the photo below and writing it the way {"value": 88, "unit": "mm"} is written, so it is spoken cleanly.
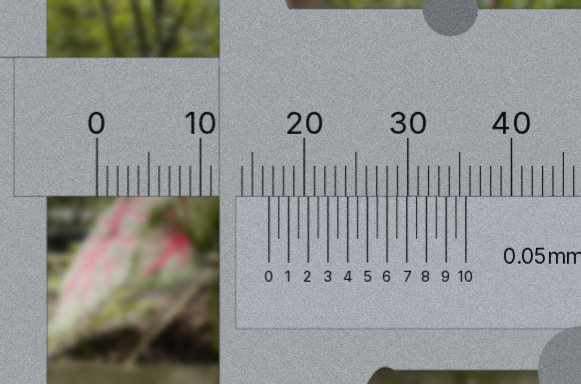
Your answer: {"value": 16.6, "unit": "mm"}
